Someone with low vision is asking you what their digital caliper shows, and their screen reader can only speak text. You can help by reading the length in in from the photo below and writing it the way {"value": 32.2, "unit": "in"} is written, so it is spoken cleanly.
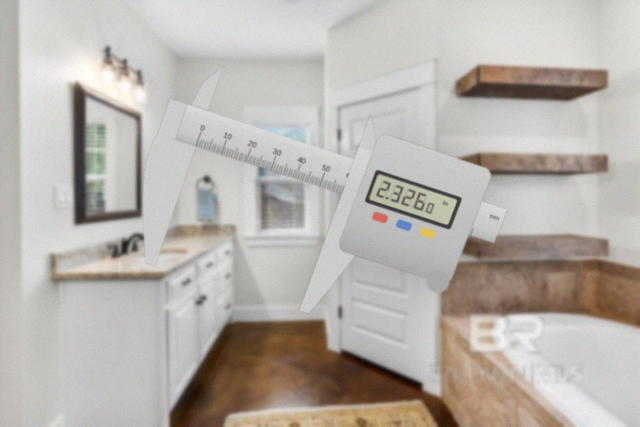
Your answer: {"value": 2.3260, "unit": "in"}
